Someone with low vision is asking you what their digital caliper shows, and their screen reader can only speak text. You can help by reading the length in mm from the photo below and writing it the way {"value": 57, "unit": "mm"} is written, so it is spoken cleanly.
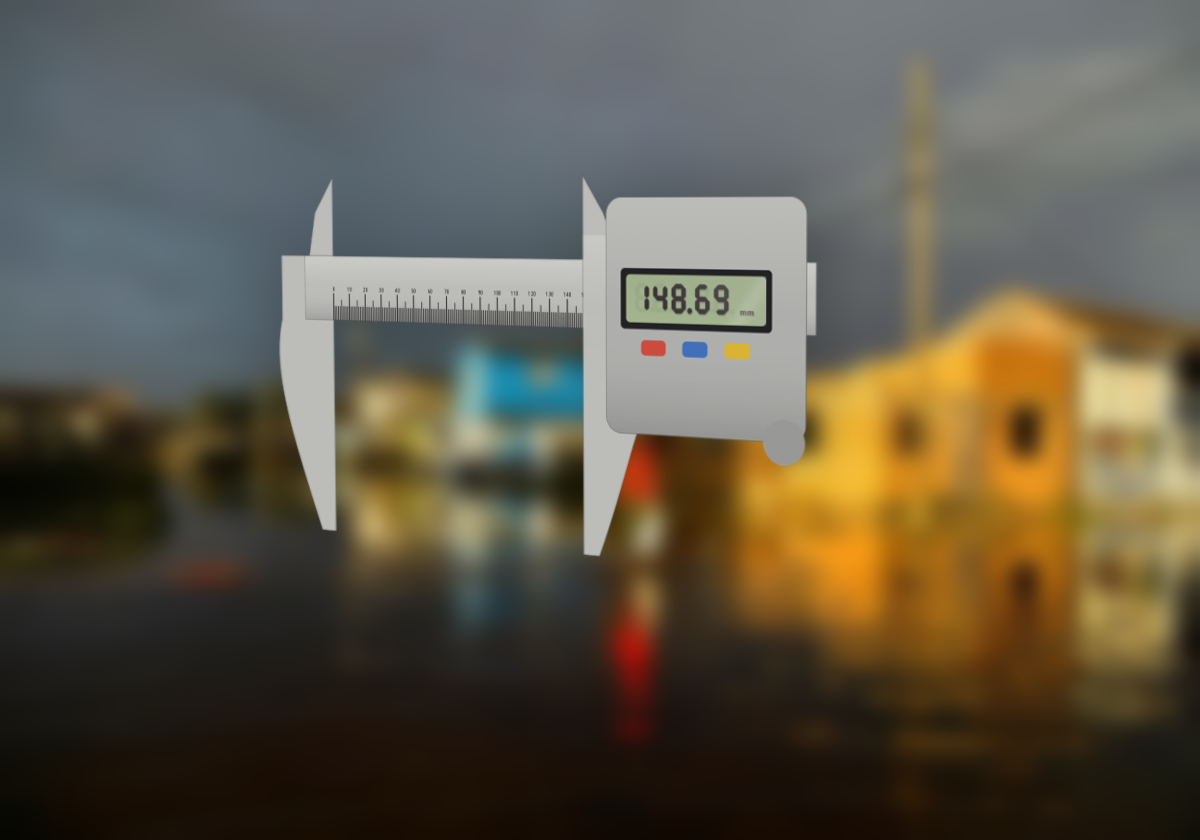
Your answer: {"value": 148.69, "unit": "mm"}
